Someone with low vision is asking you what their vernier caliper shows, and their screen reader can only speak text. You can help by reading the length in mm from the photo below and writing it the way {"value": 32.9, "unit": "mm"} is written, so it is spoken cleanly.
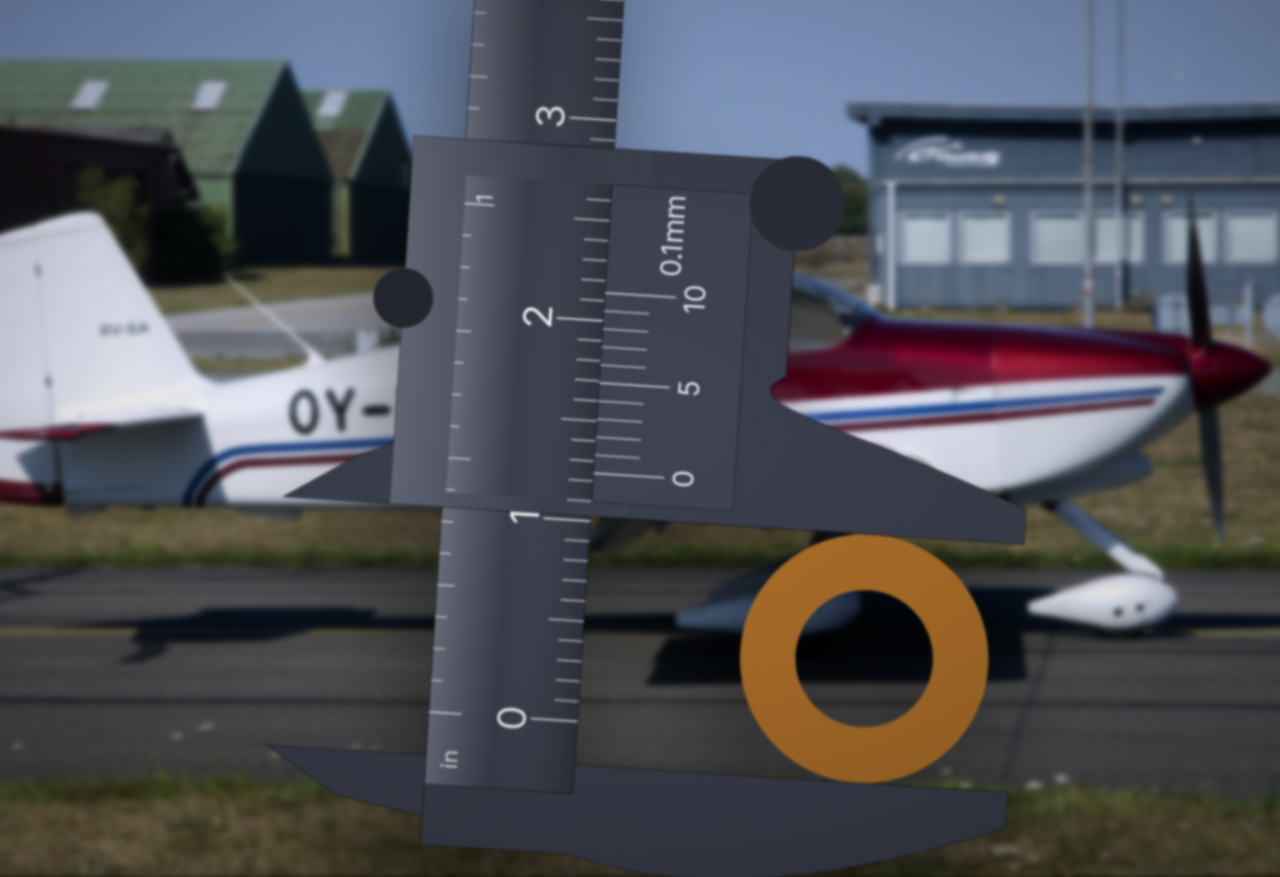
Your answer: {"value": 12.4, "unit": "mm"}
